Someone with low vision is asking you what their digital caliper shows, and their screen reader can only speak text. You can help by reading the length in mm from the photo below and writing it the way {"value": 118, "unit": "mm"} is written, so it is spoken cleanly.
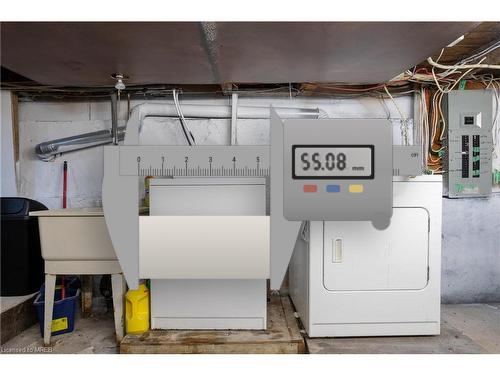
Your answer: {"value": 55.08, "unit": "mm"}
